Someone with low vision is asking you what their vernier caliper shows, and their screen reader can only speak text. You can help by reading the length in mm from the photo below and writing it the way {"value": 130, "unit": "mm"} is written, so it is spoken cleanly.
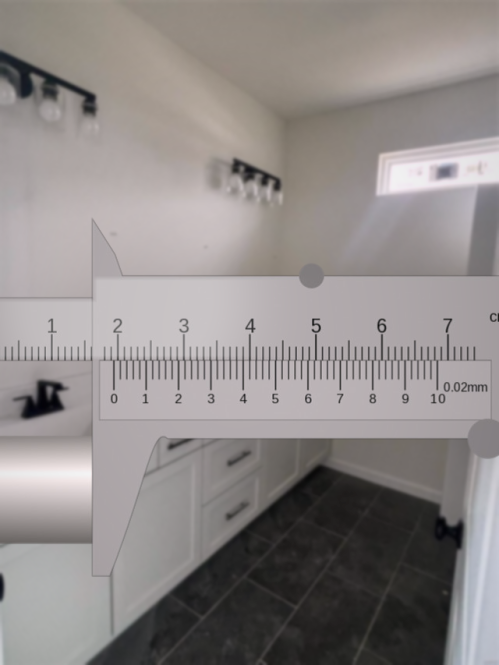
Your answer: {"value": 19.4, "unit": "mm"}
